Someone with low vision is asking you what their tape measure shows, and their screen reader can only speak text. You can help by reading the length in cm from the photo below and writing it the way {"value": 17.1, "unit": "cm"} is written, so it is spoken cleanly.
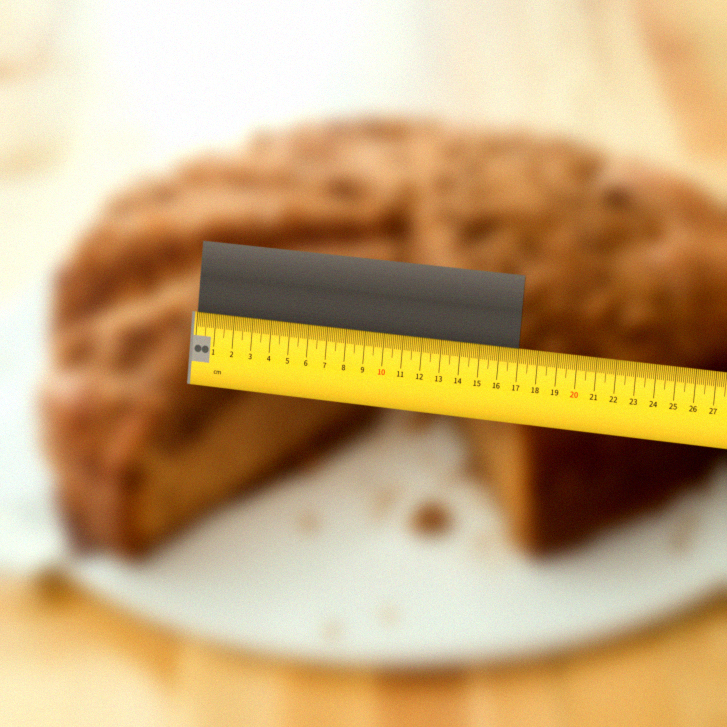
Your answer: {"value": 17, "unit": "cm"}
